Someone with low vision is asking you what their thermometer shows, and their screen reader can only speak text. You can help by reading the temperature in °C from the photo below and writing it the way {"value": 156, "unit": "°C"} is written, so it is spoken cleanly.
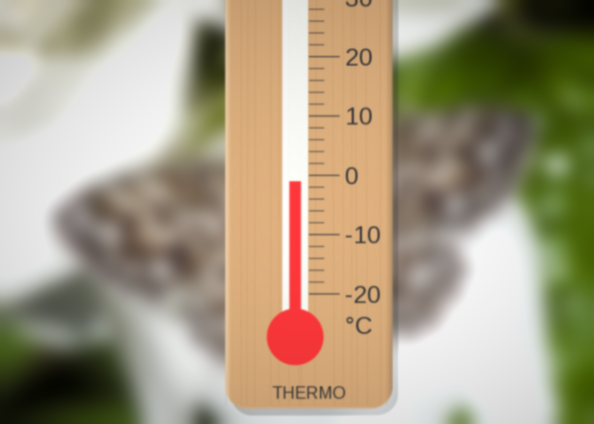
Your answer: {"value": -1, "unit": "°C"}
